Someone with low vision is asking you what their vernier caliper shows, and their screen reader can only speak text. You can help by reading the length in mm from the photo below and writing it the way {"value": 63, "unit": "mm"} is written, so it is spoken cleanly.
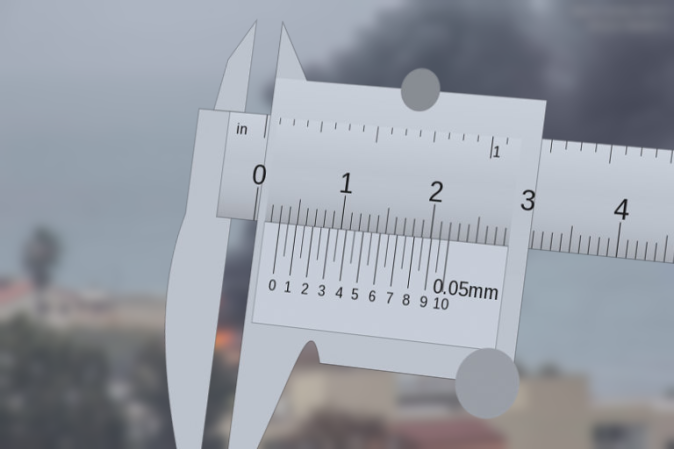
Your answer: {"value": 3.0, "unit": "mm"}
